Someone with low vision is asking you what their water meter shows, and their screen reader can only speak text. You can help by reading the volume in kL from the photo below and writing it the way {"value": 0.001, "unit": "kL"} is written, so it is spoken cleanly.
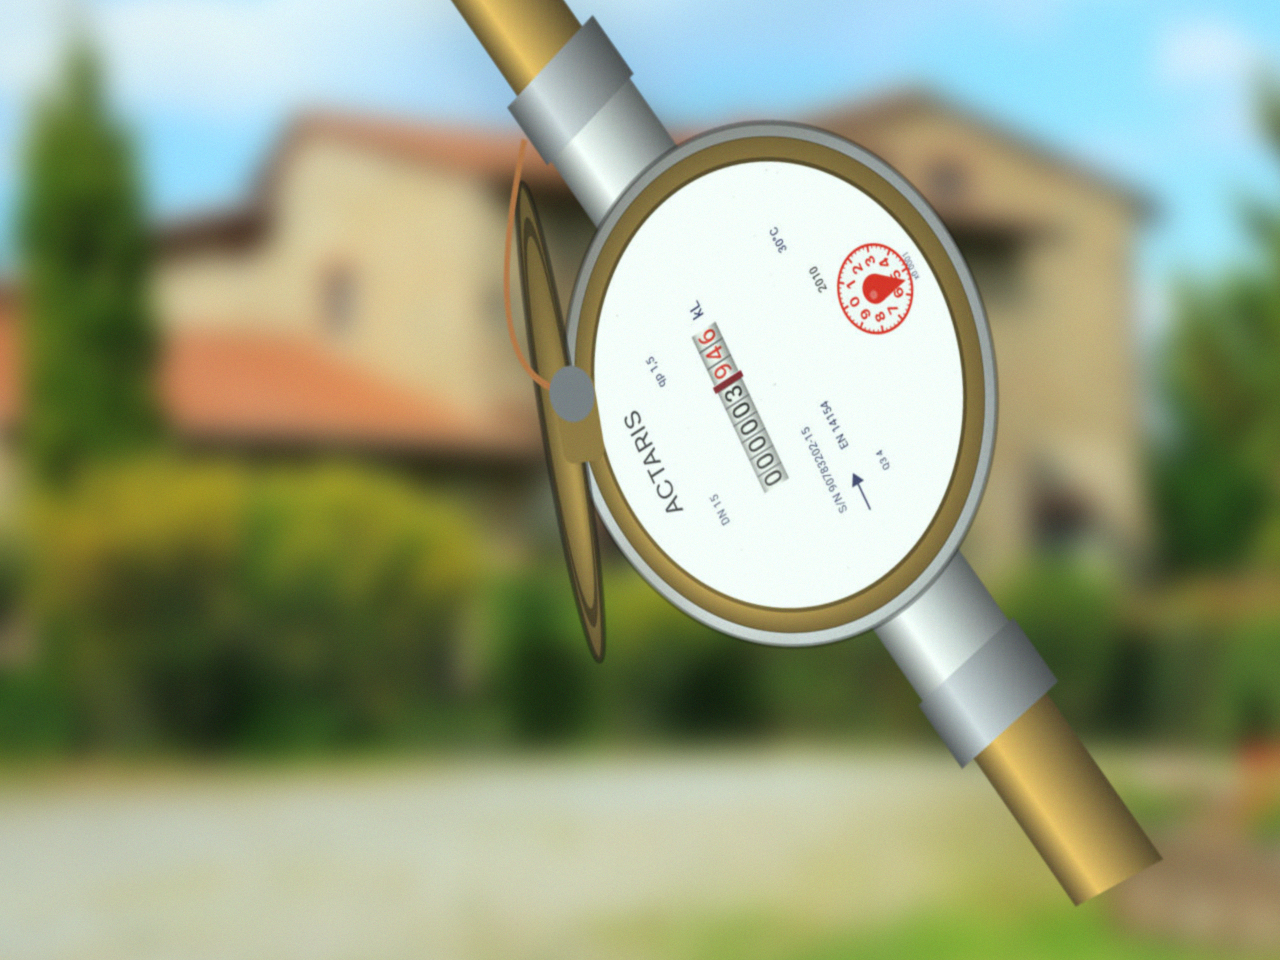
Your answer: {"value": 3.9465, "unit": "kL"}
